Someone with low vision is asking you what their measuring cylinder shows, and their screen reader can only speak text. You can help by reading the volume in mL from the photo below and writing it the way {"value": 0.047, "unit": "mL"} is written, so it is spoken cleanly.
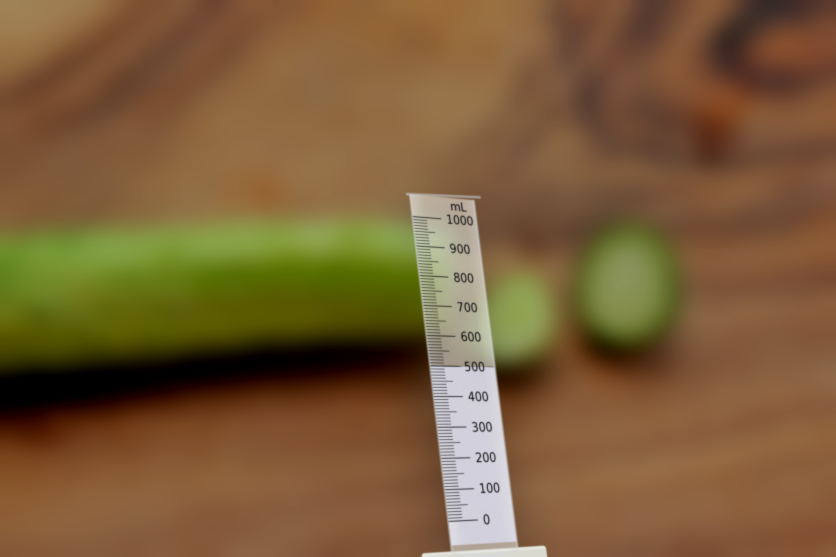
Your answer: {"value": 500, "unit": "mL"}
